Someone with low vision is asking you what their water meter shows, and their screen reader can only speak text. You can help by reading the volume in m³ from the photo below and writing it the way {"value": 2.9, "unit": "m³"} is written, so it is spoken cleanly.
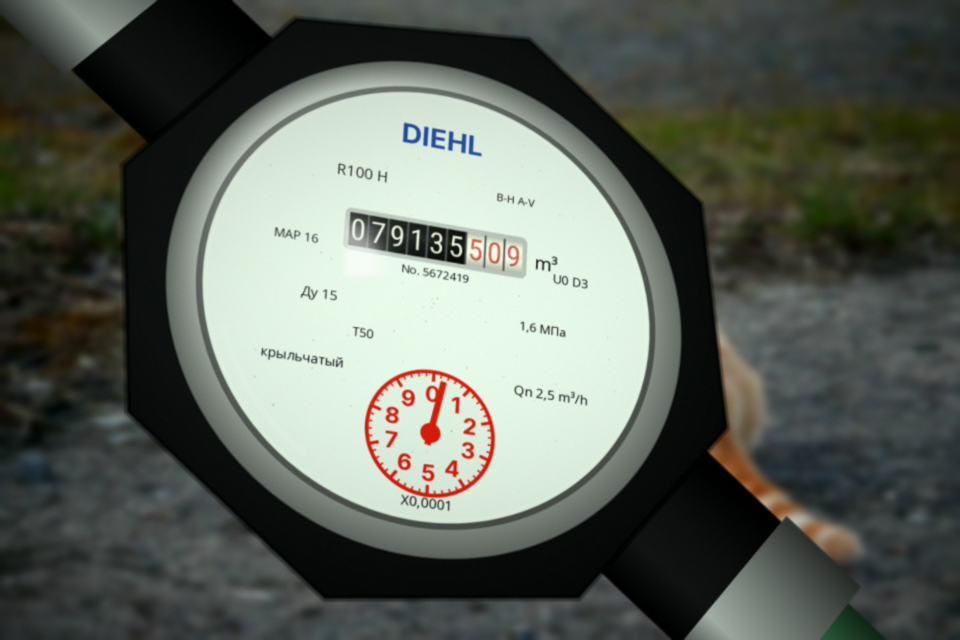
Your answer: {"value": 79135.5090, "unit": "m³"}
